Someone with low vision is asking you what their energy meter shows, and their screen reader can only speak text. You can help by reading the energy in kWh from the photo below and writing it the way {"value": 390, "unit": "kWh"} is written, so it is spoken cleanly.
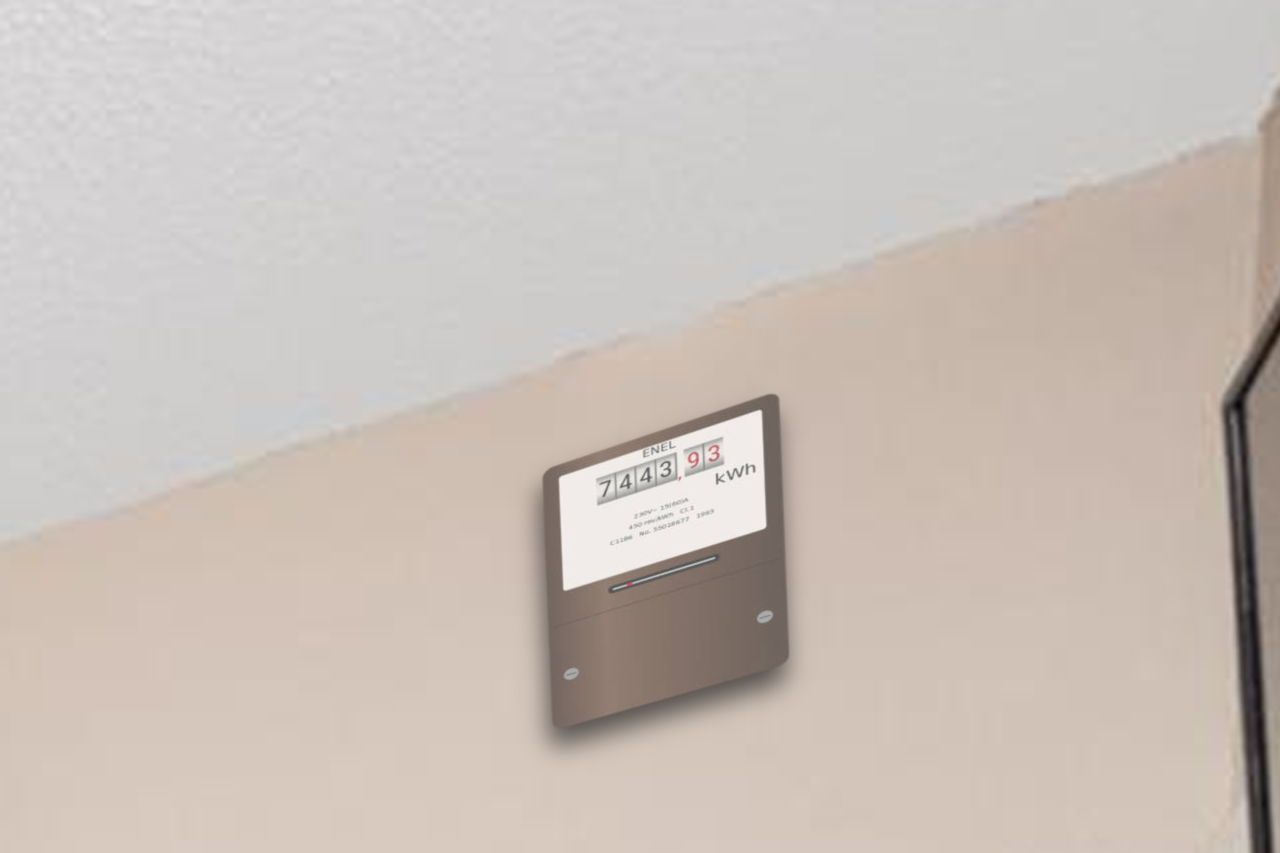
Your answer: {"value": 7443.93, "unit": "kWh"}
